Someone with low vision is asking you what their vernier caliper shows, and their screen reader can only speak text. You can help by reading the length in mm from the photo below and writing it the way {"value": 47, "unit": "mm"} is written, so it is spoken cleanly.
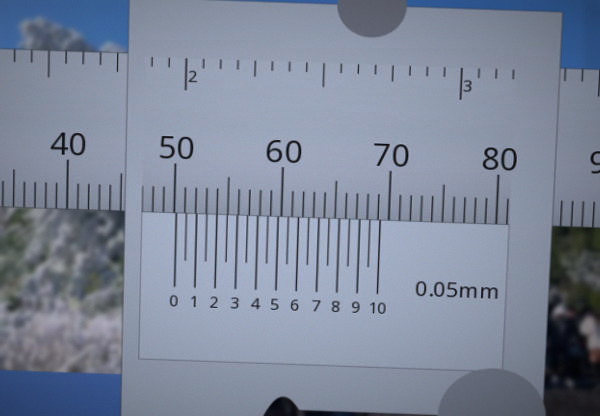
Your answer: {"value": 50.2, "unit": "mm"}
